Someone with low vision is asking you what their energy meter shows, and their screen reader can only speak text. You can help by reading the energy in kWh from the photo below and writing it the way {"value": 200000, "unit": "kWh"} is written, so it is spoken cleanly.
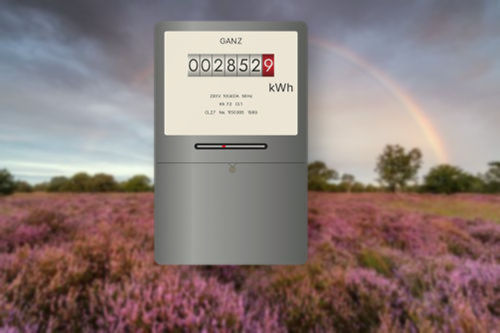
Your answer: {"value": 2852.9, "unit": "kWh"}
